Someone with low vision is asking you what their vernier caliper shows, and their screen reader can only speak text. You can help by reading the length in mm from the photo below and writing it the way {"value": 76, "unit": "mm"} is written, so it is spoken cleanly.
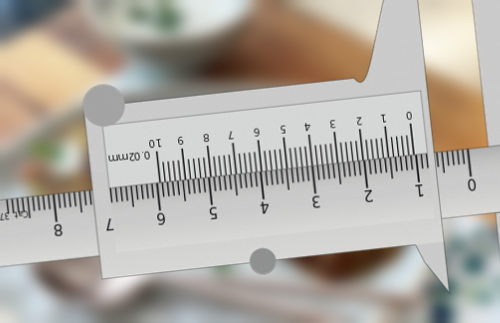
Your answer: {"value": 10.4, "unit": "mm"}
